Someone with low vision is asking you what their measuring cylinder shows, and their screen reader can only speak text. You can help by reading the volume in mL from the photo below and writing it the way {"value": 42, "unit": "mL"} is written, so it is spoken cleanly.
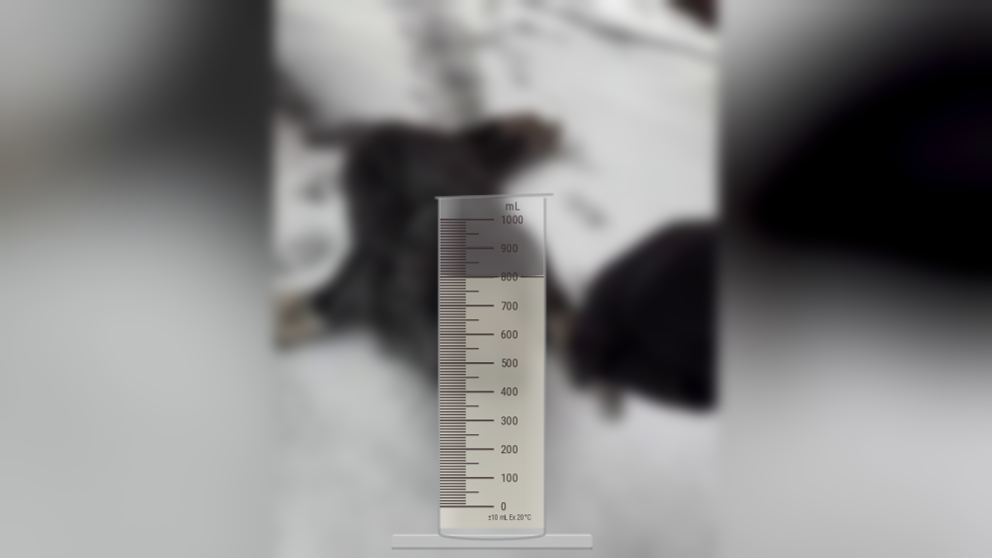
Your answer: {"value": 800, "unit": "mL"}
